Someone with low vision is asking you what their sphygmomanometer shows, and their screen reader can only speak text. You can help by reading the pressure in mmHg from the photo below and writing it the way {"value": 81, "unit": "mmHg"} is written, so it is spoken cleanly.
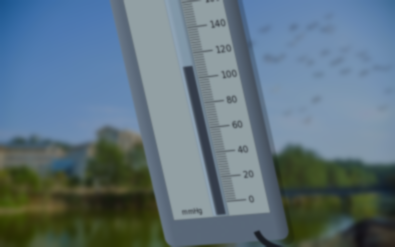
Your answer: {"value": 110, "unit": "mmHg"}
